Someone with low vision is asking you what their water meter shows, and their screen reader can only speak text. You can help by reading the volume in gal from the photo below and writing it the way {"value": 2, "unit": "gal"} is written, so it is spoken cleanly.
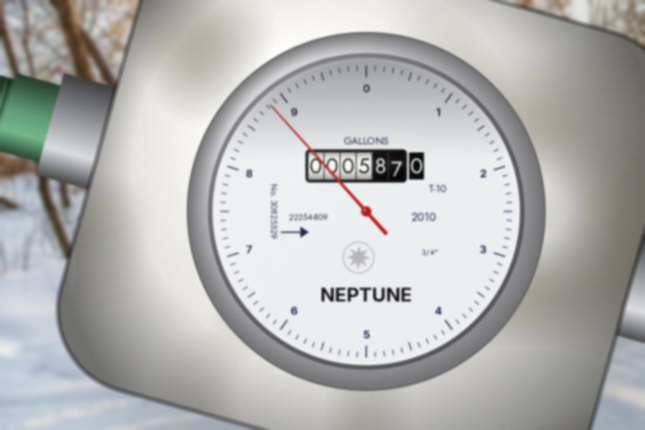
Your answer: {"value": 5868.8, "unit": "gal"}
